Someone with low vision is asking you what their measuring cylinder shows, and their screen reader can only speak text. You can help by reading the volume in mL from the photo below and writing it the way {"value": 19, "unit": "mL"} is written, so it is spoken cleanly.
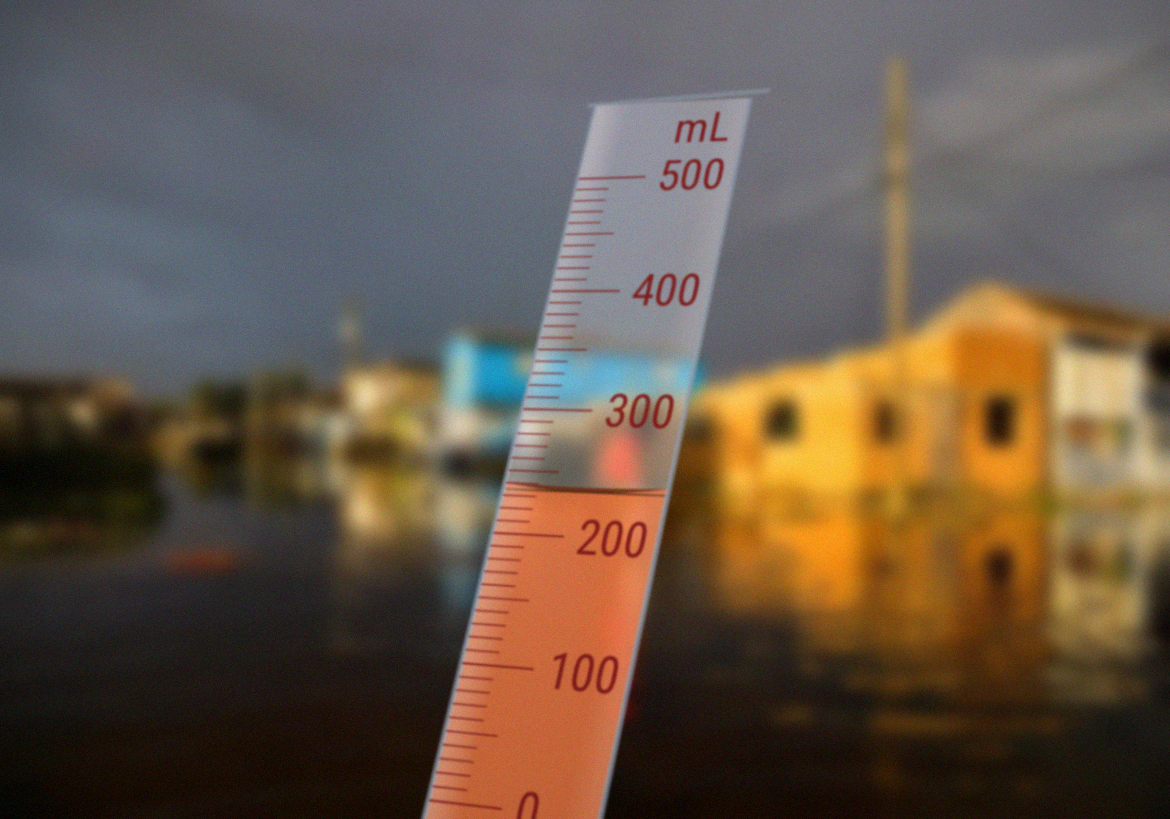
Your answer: {"value": 235, "unit": "mL"}
